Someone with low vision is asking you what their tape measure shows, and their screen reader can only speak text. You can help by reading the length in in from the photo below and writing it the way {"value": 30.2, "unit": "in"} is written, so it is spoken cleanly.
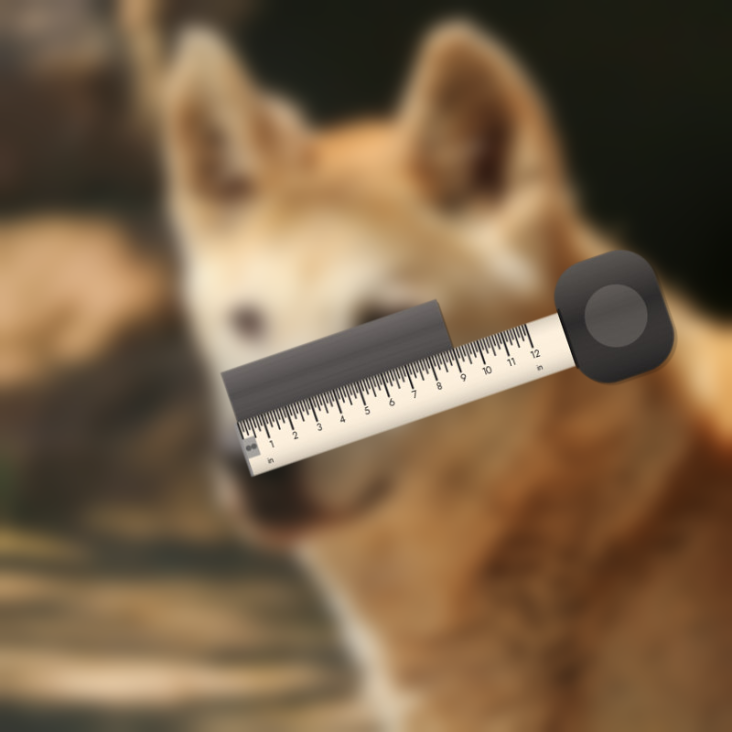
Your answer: {"value": 9, "unit": "in"}
